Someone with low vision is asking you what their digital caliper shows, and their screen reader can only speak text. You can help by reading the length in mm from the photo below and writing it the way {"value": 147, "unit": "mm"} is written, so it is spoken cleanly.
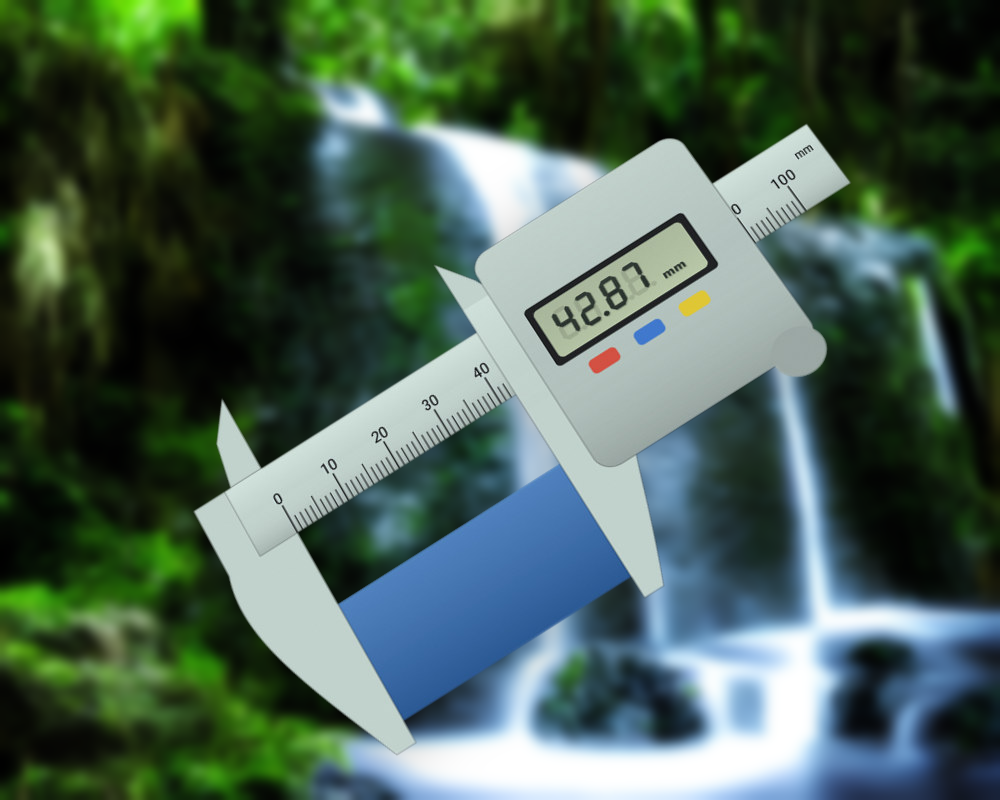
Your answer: {"value": 42.87, "unit": "mm"}
